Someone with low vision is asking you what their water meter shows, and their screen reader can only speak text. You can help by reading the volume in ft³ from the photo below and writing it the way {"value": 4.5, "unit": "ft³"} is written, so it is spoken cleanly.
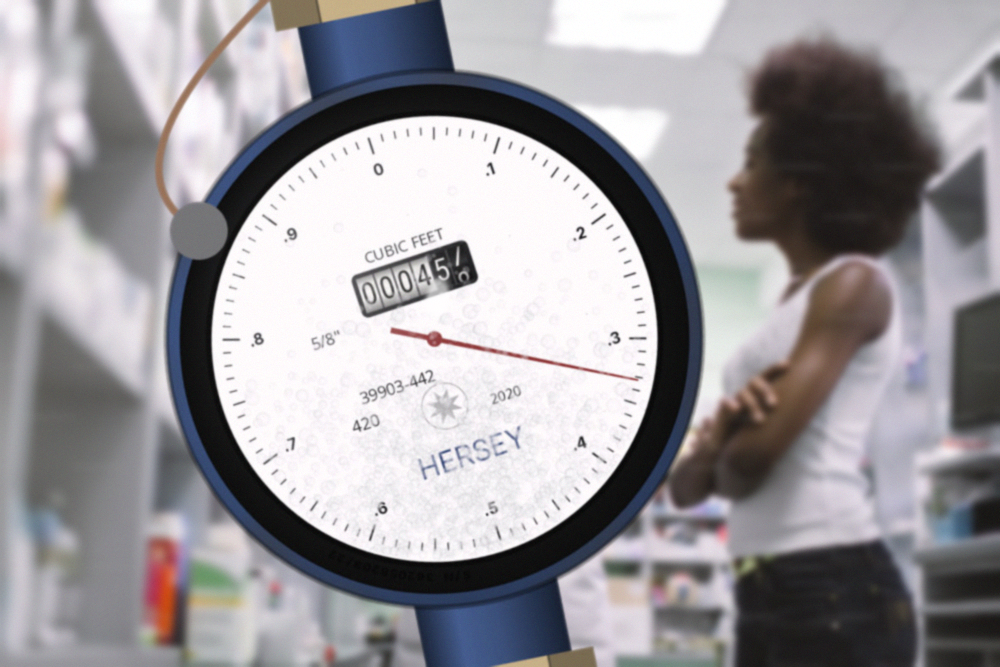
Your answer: {"value": 457.33, "unit": "ft³"}
